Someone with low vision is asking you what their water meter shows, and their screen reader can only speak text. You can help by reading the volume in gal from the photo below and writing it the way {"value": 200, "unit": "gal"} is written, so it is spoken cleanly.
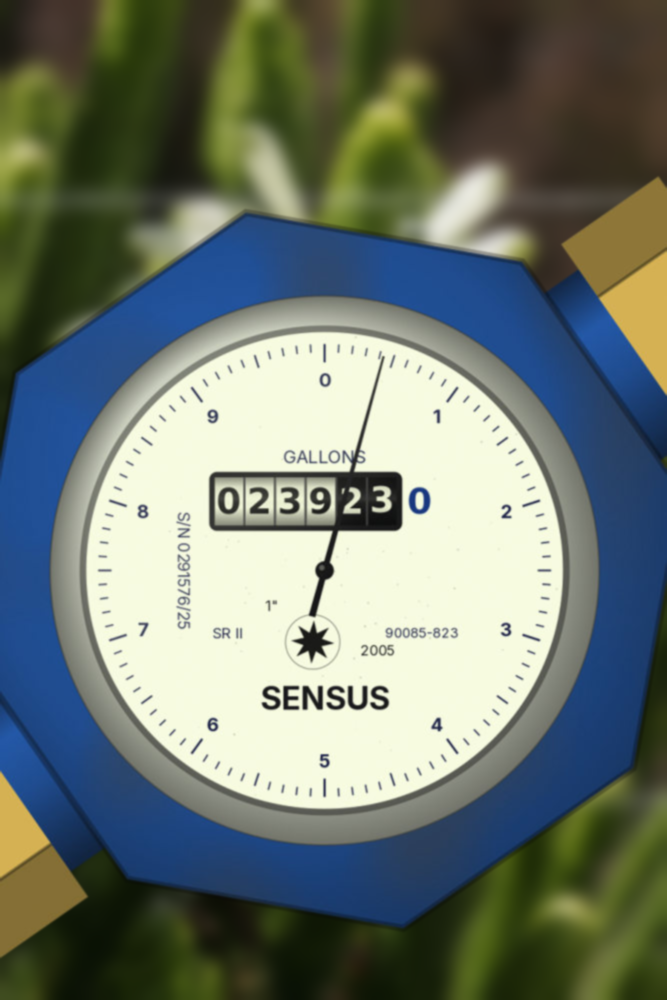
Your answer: {"value": 239230.4, "unit": "gal"}
